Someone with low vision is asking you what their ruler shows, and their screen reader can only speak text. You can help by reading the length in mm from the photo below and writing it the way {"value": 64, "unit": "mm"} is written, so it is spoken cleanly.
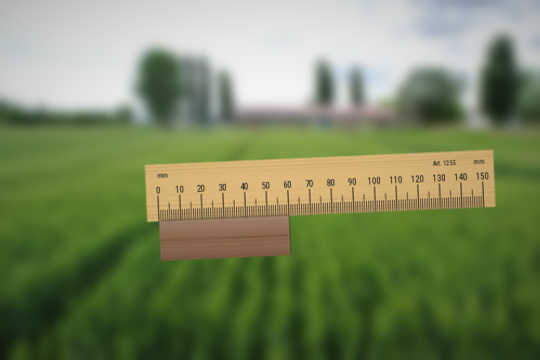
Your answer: {"value": 60, "unit": "mm"}
